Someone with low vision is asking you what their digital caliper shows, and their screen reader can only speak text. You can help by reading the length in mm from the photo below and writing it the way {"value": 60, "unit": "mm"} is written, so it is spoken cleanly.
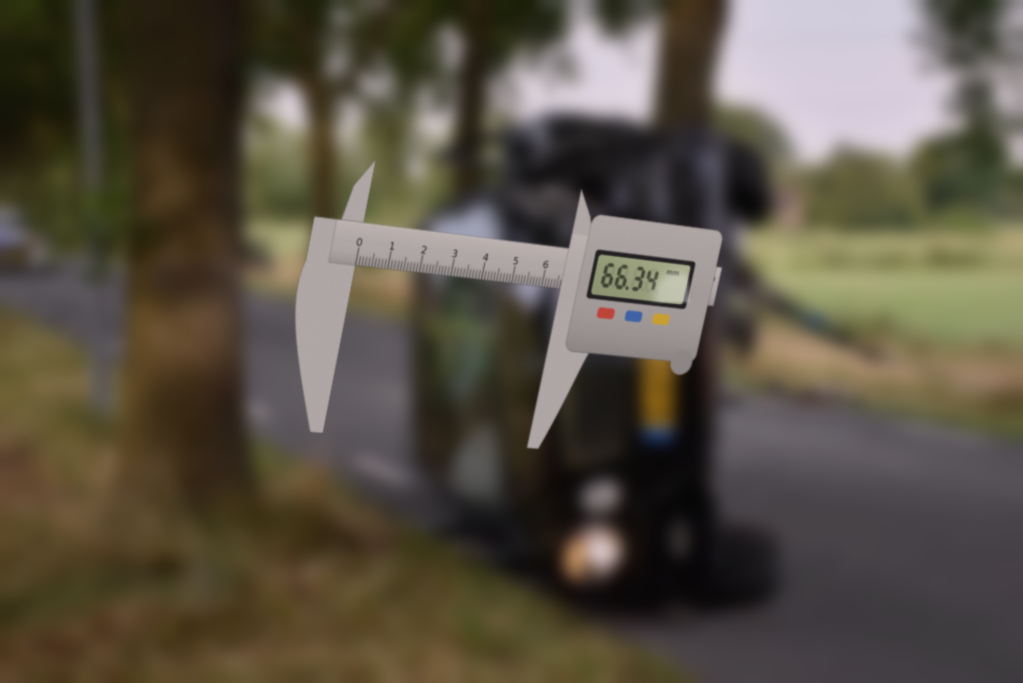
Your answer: {"value": 66.34, "unit": "mm"}
